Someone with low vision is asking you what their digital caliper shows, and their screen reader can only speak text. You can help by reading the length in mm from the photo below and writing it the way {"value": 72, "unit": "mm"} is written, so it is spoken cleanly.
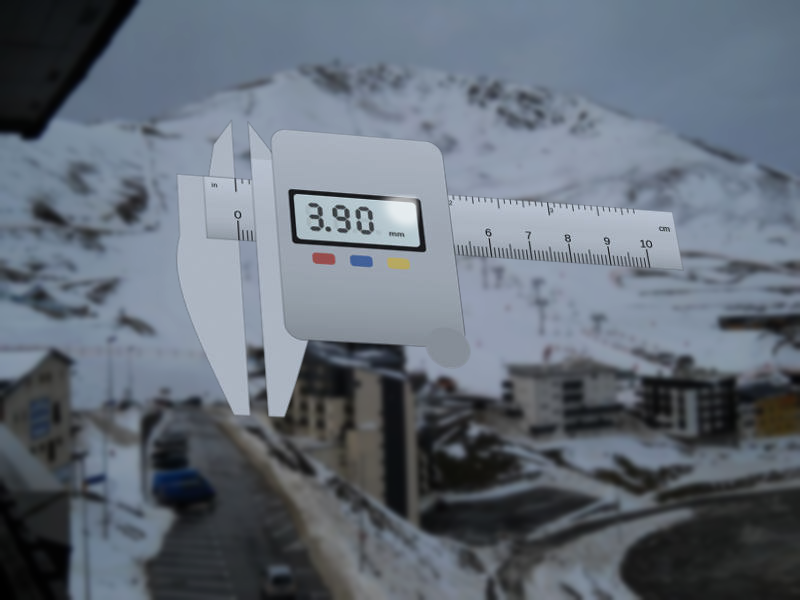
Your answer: {"value": 3.90, "unit": "mm"}
